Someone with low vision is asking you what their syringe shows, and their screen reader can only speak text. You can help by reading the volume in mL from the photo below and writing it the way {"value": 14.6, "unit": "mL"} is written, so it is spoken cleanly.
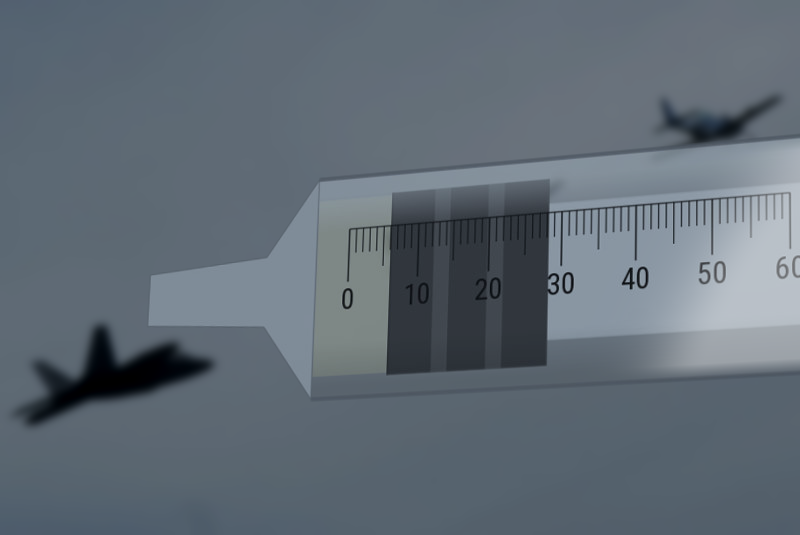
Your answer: {"value": 6, "unit": "mL"}
